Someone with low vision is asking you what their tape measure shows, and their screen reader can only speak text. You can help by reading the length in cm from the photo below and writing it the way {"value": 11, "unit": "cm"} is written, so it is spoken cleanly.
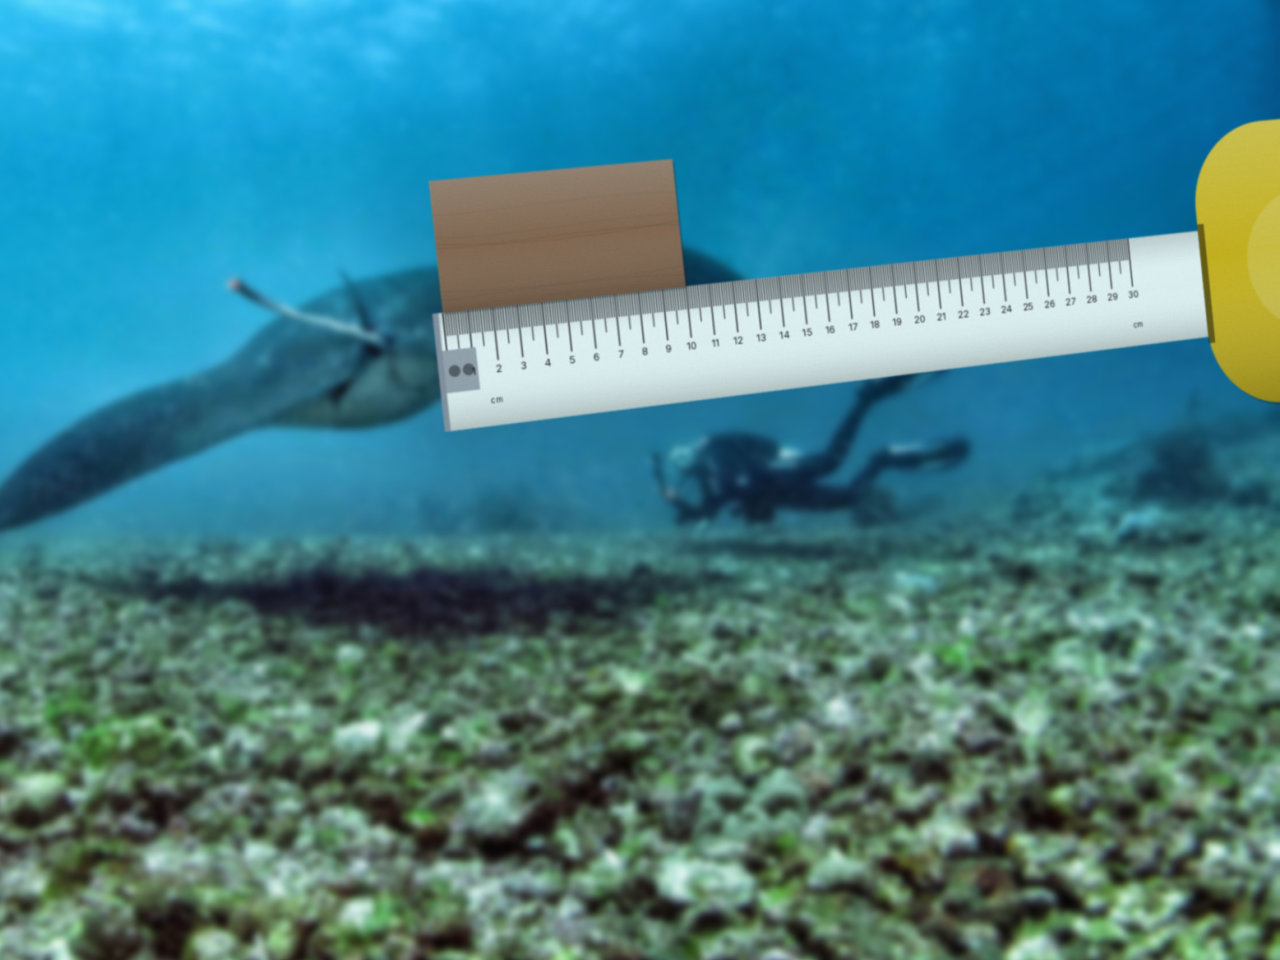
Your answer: {"value": 10, "unit": "cm"}
